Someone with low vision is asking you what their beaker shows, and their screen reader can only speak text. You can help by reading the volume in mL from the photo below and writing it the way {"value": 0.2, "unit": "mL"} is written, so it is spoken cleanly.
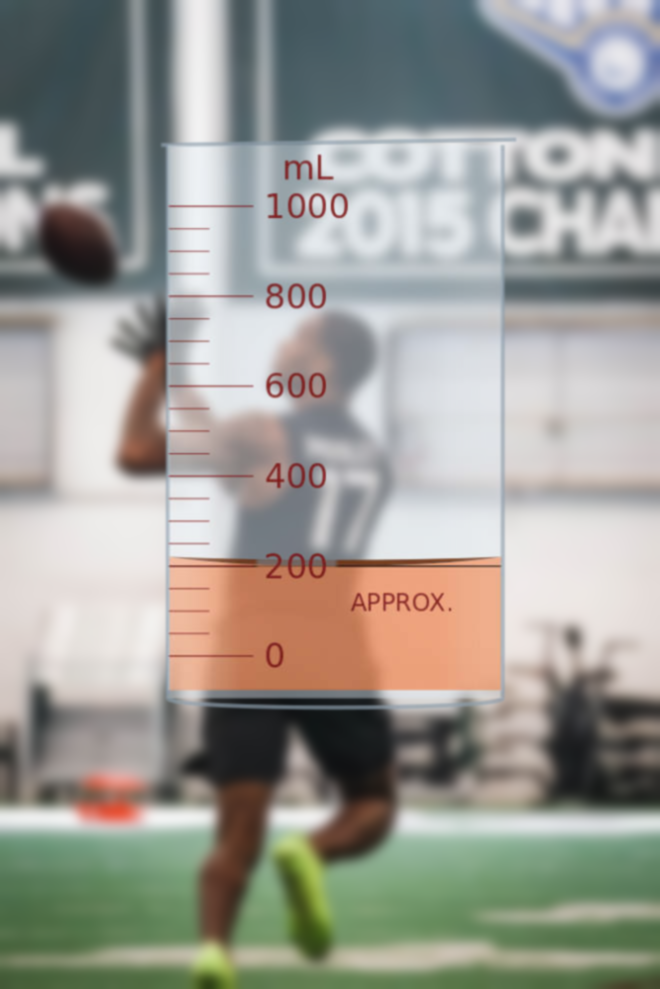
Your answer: {"value": 200, "unit": "mL"}
